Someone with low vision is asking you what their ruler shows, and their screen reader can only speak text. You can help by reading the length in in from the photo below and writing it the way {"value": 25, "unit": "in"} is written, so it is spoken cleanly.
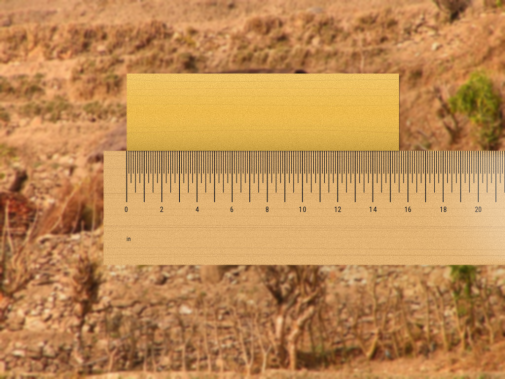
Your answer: {"value": 15.5, "unit": "in"}
